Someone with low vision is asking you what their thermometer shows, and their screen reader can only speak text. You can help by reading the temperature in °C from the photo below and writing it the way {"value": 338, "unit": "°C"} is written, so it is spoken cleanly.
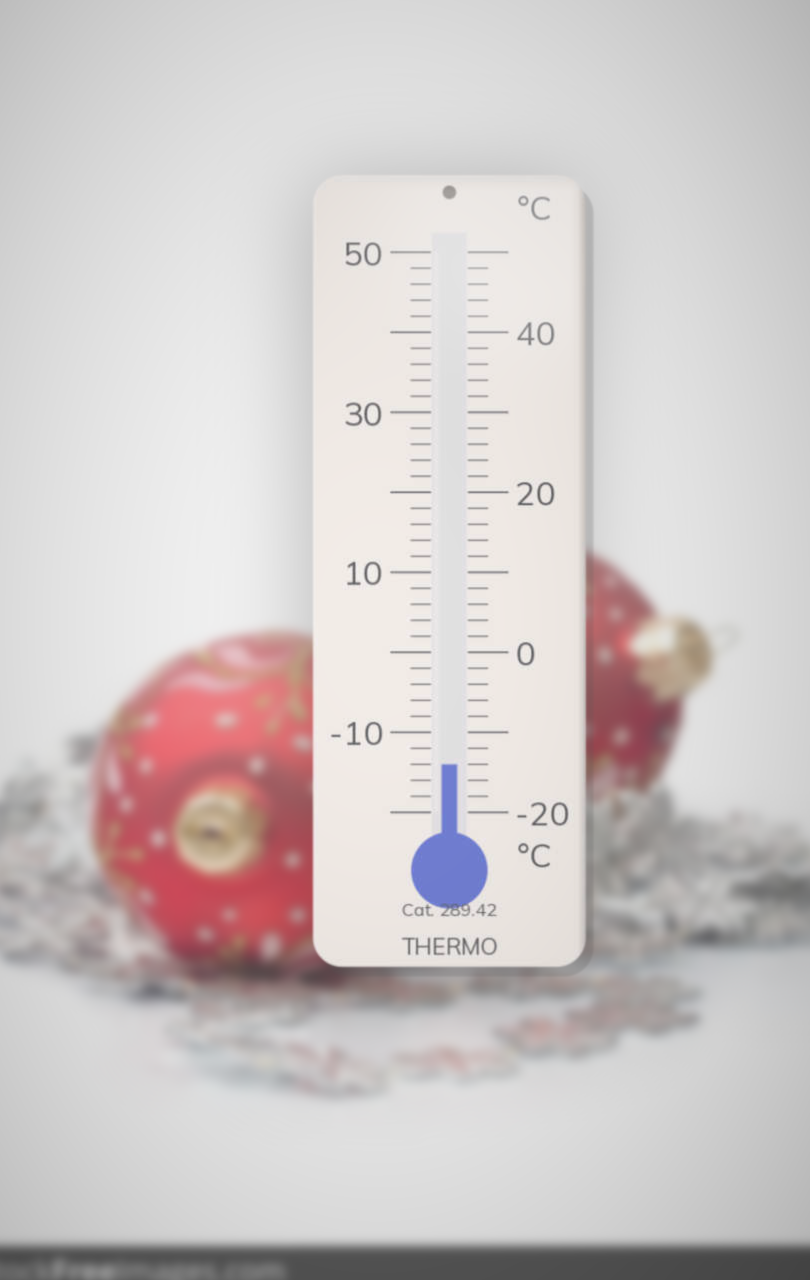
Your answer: {"value": -14, "unit": "°C"}
